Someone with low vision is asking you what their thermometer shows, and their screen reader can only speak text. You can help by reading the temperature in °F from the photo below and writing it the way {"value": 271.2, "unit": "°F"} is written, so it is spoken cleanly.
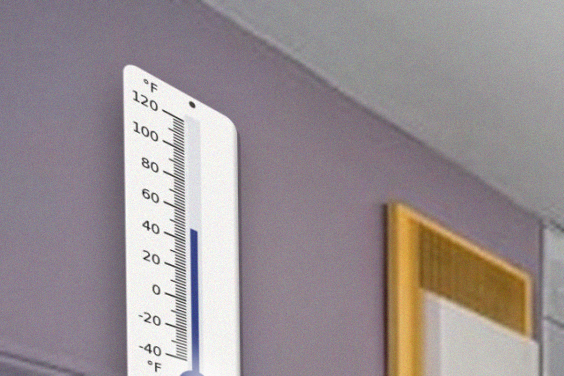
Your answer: {"value": 50, "unit": "°F"}
